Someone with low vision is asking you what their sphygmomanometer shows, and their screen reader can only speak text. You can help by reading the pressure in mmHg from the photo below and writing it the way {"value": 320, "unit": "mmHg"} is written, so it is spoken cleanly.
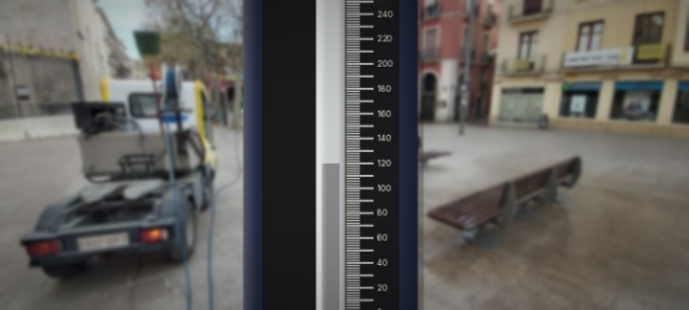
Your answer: {"value": 120, "unit": "mmHg"}
